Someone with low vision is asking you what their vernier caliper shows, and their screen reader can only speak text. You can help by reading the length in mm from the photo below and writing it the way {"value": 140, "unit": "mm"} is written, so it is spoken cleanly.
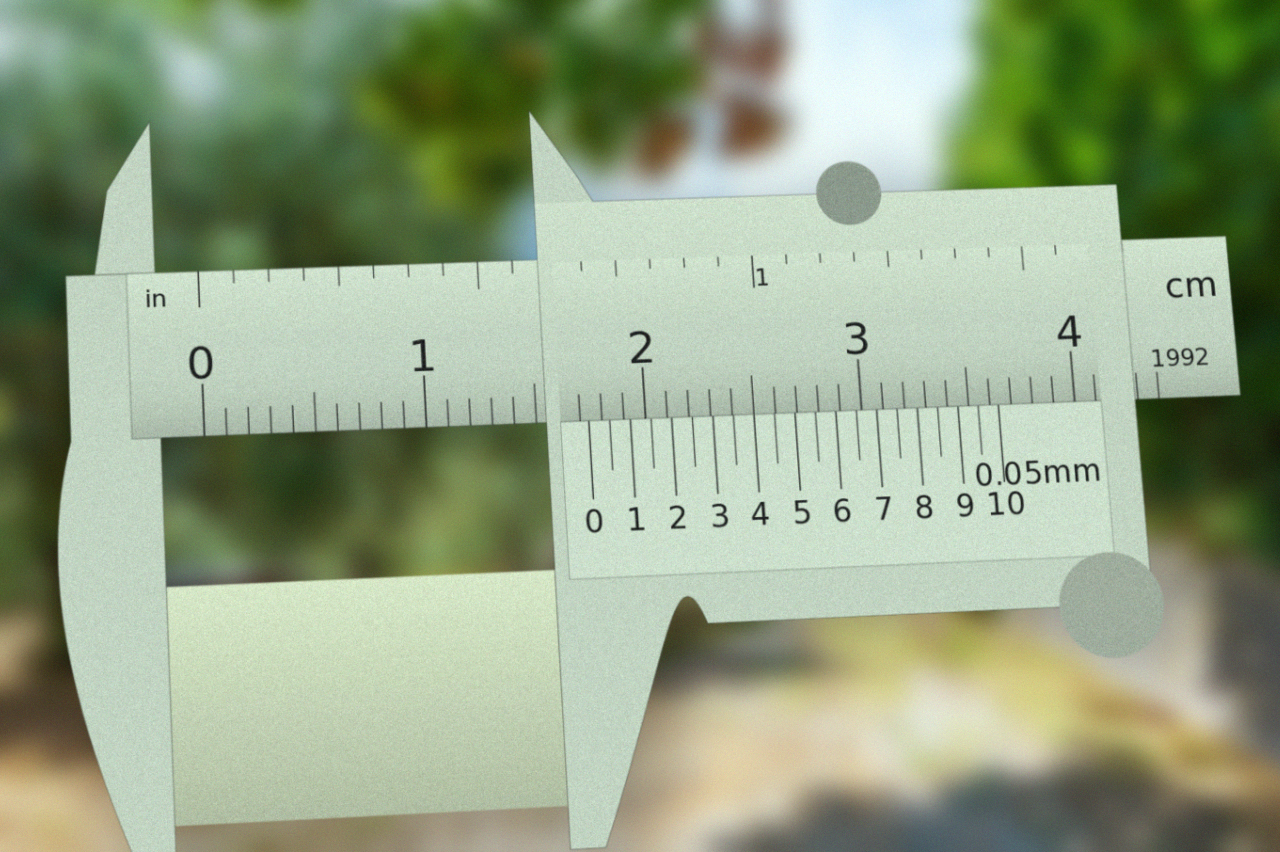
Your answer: {"value": 17.4, "unit": "mm"}
